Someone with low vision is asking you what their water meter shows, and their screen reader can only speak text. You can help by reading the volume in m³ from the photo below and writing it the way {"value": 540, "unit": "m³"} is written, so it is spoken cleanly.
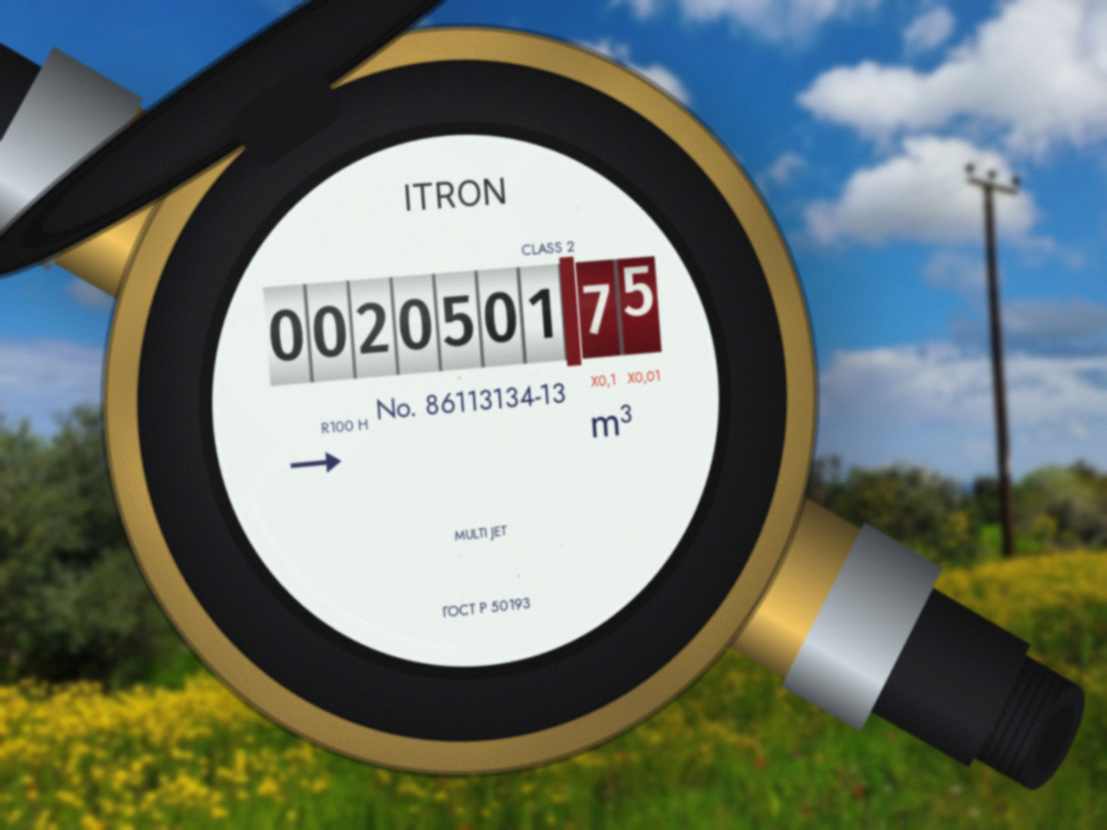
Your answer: {"value": 20501.75, "unit": "m³"}
